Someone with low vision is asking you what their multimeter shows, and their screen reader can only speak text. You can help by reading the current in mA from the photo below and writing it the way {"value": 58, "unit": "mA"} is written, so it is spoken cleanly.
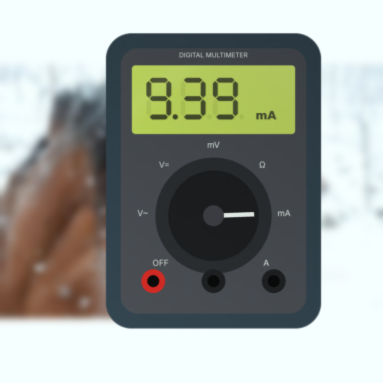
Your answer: {"value": 9.39, "unit": "mA"}
